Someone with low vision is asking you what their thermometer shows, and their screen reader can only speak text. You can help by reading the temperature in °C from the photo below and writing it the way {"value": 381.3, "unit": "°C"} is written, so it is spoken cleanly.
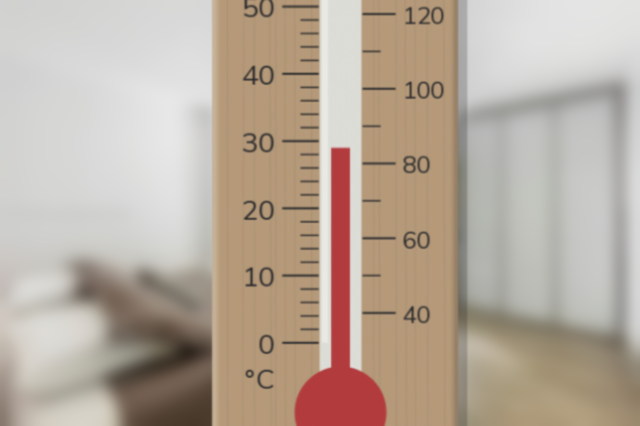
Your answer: {"value": 29, "unit": "°C"}
